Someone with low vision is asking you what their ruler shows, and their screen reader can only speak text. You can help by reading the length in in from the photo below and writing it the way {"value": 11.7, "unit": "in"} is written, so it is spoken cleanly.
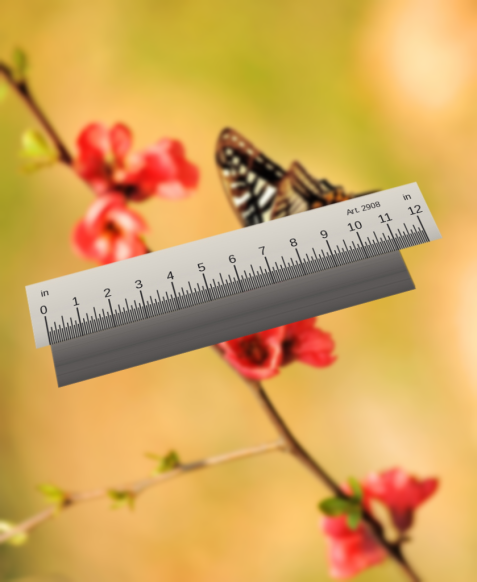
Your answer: {"value": 11, "unit": "in"}
